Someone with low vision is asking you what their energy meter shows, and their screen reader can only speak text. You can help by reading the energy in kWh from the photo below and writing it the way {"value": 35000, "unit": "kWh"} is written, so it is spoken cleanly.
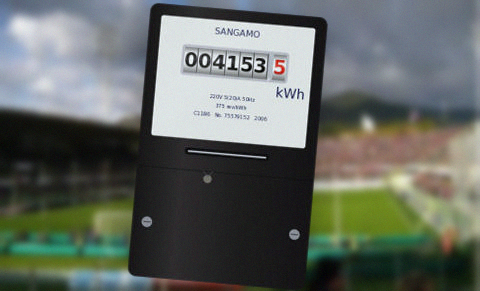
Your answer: {"value": 4153.5, "unit": "kWh"}
